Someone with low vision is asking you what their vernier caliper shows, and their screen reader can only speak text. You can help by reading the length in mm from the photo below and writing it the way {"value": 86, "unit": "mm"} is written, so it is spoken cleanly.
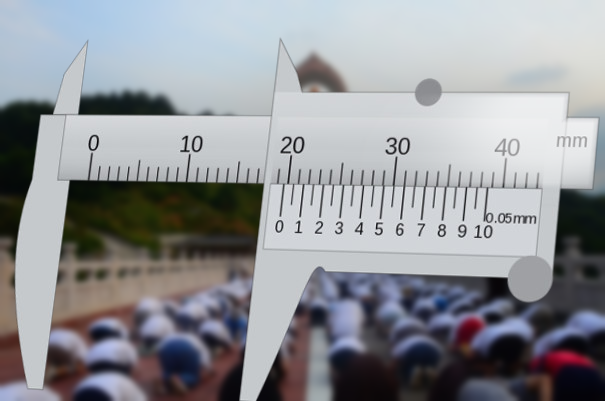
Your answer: {"value": 19.6, "unit": "mm"}
